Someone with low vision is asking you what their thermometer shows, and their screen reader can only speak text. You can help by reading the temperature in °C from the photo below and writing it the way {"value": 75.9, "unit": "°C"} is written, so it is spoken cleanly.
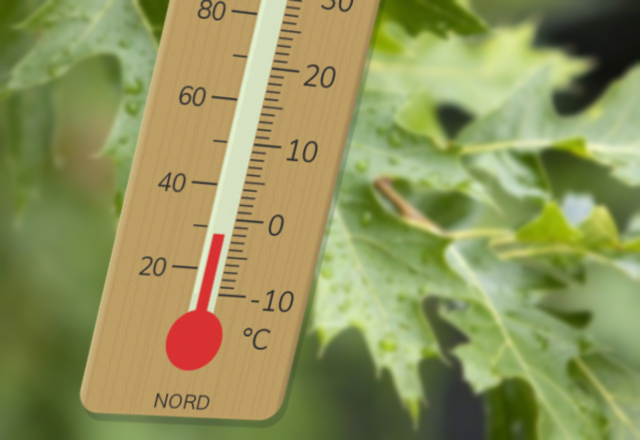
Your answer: {"value": -2, "unit": "°C"}
